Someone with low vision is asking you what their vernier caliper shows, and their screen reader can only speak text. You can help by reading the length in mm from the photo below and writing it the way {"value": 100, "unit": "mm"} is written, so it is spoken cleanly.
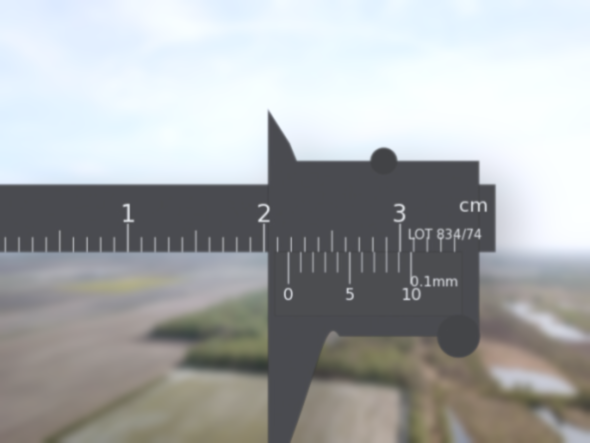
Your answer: {"value": 21.8, "unit": "mm"}
